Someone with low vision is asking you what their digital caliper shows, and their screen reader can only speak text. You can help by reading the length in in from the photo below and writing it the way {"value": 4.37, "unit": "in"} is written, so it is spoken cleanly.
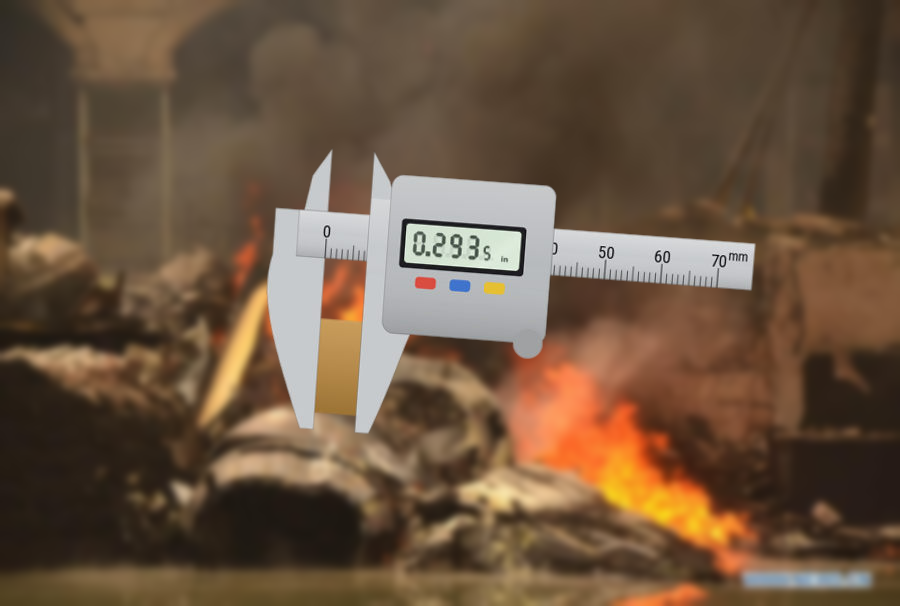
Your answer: {"value": 0.2935, "unit": "in"}
